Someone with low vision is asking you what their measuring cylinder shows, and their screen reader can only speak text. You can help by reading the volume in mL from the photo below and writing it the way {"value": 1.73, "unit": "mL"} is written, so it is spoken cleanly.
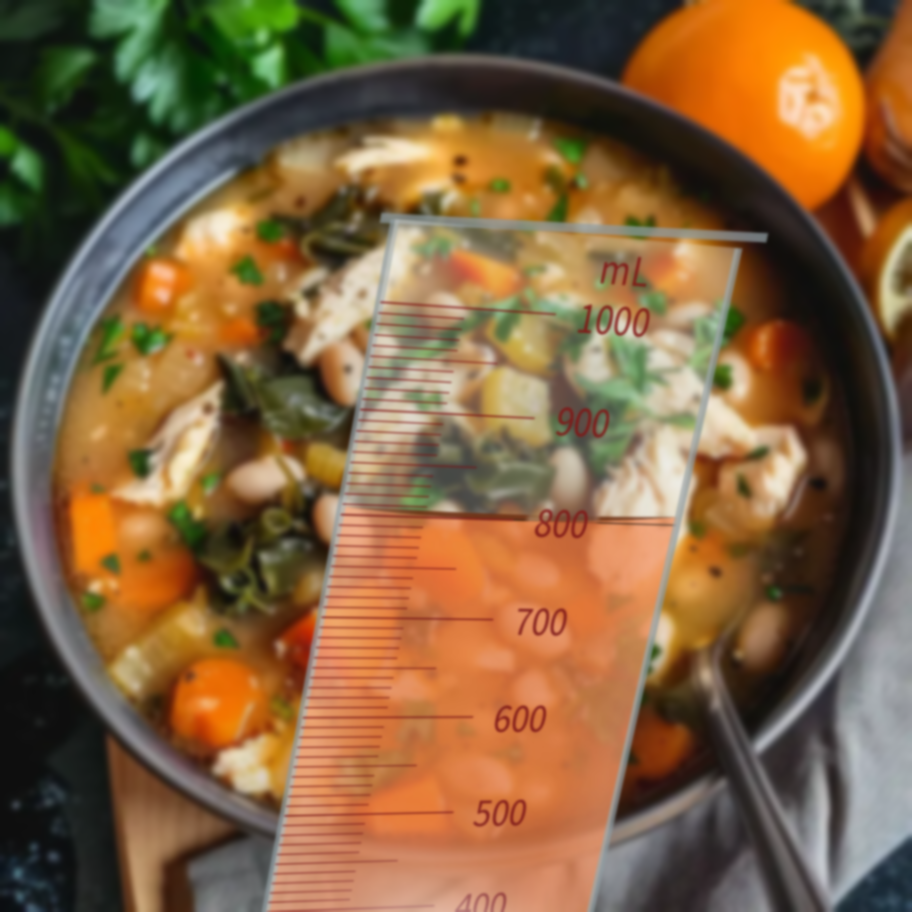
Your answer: {"value": 800, "unit": "mL"}
